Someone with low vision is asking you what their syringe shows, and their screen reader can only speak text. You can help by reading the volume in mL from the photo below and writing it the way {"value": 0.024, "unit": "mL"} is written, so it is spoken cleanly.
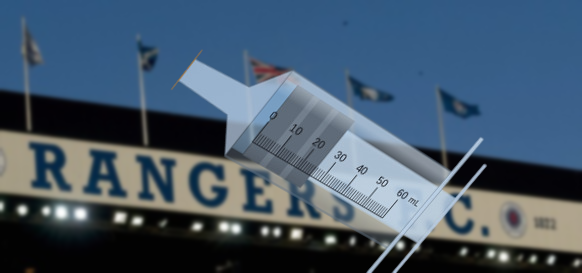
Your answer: {"value": 0, "unit": "mL"}
